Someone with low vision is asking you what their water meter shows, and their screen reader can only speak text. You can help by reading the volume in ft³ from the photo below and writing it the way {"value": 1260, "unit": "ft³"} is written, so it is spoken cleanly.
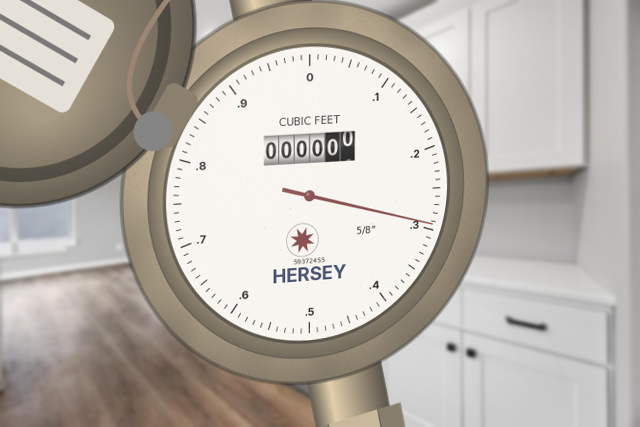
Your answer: {"value": 0.29, "unit": "ft³"}
